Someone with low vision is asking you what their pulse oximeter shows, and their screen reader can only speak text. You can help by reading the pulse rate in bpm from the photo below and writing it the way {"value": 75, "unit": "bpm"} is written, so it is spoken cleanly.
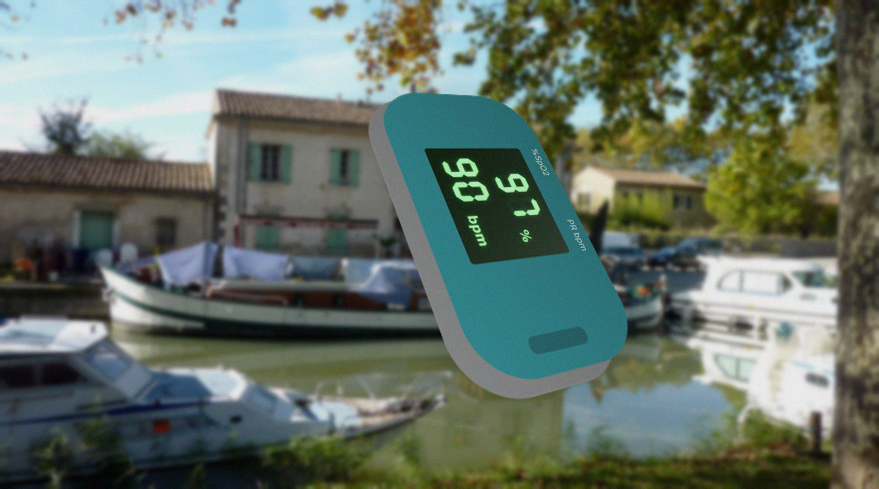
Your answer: {"value": 90, "unit": "bpm"}
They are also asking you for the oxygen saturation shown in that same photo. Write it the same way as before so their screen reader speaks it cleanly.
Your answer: {"value": 97, "unit": "%"}
